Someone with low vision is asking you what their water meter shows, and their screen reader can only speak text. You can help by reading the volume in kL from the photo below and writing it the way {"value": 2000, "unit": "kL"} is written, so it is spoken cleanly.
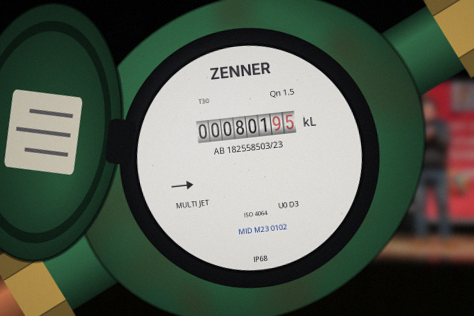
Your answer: {"value": 801.95, "unit": "kL"}
